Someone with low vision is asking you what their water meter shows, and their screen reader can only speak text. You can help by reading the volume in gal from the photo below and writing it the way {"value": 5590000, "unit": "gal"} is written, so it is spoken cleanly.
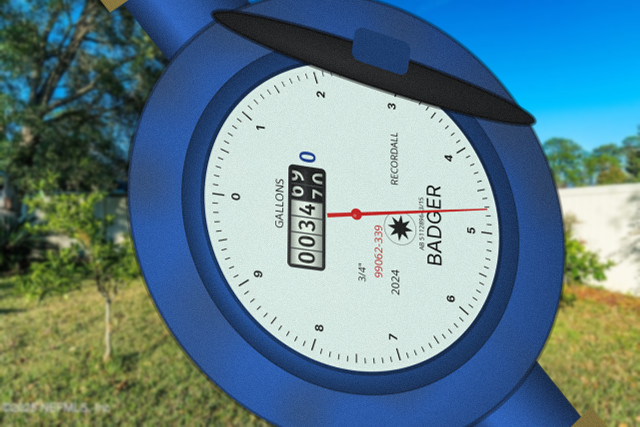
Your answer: {"value": 34694.7, "unit": "gal"}
